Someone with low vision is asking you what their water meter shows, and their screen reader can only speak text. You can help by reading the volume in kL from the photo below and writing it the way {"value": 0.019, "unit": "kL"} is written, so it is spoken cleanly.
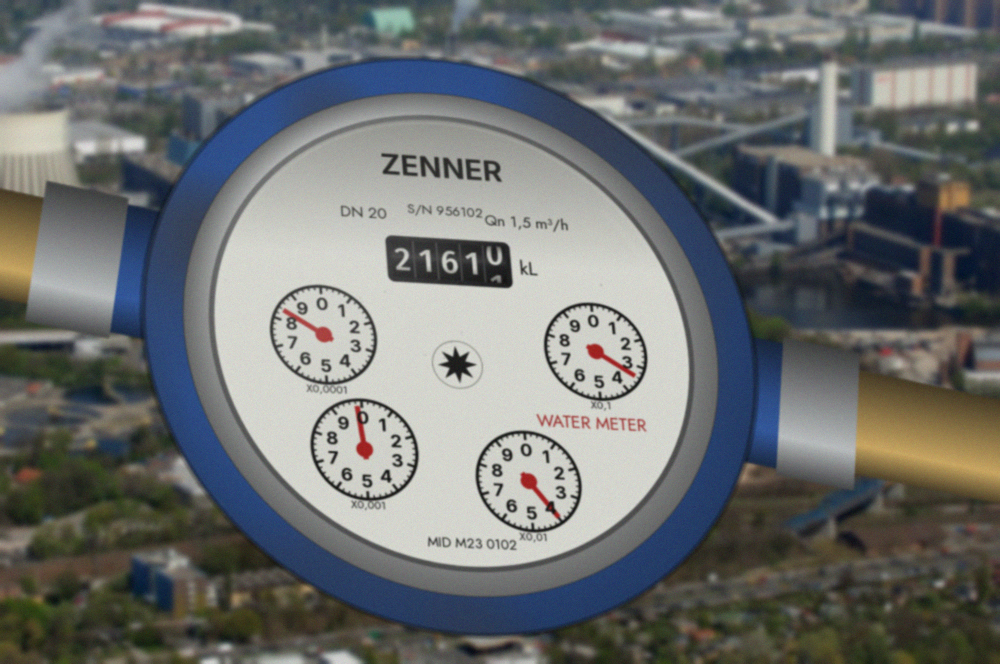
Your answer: {"value": 21610.3398, "unit": "kL"}
